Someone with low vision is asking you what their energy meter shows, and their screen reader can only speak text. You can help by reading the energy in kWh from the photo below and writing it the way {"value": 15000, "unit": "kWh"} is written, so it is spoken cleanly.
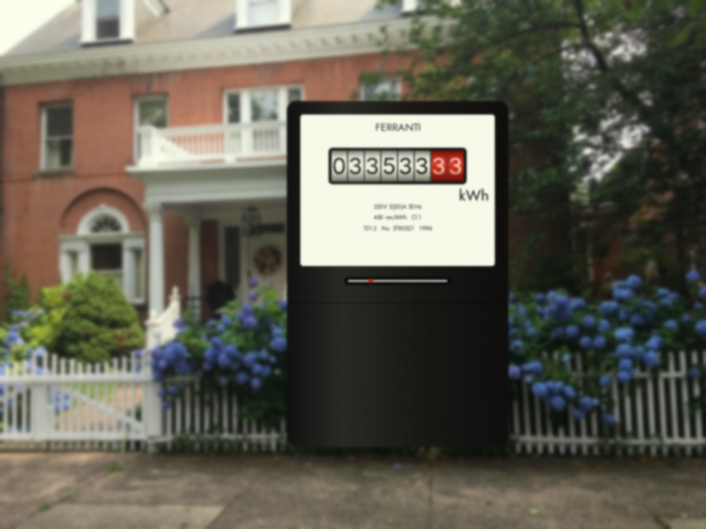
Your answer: {"value": 33533.33, "unit": "kWh"}
